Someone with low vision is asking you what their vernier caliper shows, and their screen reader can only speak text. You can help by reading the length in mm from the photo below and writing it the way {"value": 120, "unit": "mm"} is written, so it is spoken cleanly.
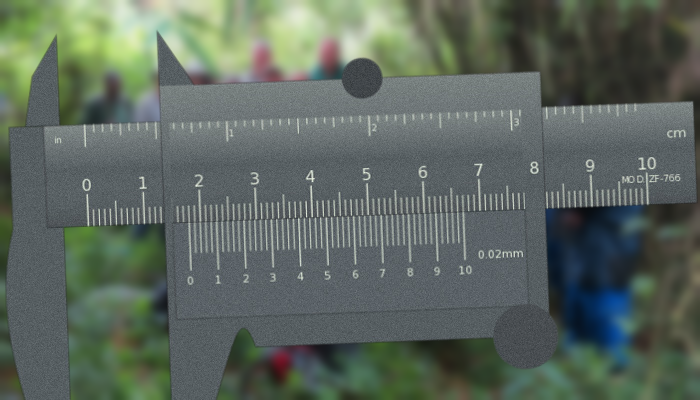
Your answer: {"value": 18.0, "unit": "mm"}
